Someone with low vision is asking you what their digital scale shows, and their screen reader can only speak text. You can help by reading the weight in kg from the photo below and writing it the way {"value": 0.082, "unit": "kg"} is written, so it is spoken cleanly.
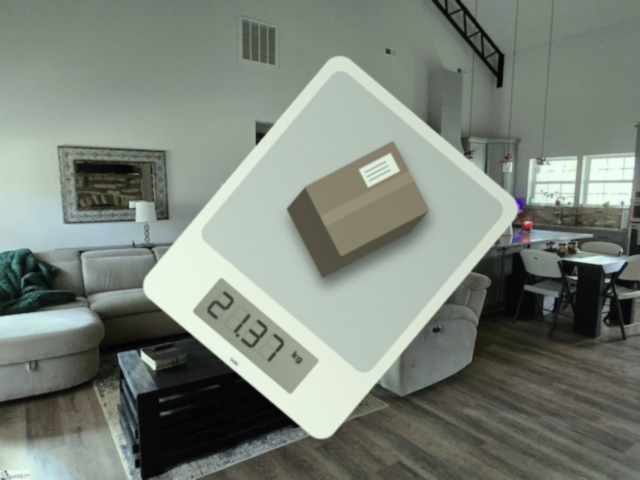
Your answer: {"value": 21.37, "unit": "kg"}
